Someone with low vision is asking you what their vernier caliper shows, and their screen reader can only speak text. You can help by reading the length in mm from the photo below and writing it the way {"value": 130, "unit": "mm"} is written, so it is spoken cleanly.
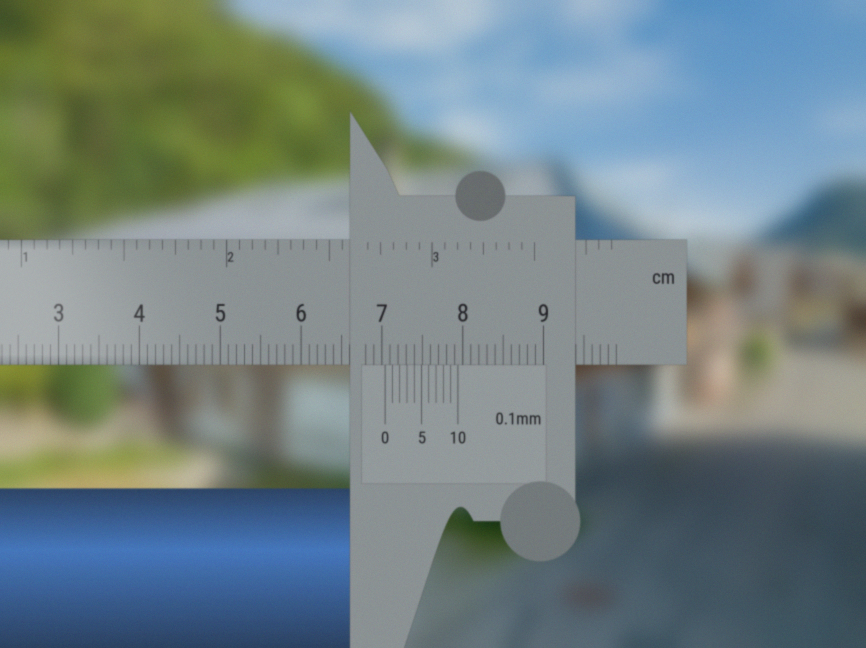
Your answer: {"value": 70.4, "unit": "mm"}
